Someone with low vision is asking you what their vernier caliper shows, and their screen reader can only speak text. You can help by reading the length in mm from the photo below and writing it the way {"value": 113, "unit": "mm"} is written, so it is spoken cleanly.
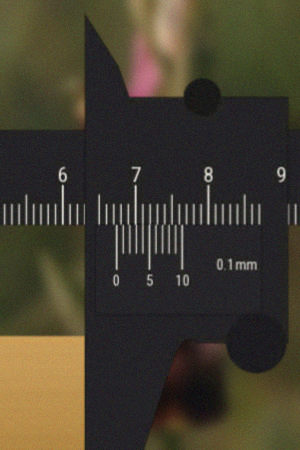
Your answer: {"value": 67.4, "unit": "mm"}
